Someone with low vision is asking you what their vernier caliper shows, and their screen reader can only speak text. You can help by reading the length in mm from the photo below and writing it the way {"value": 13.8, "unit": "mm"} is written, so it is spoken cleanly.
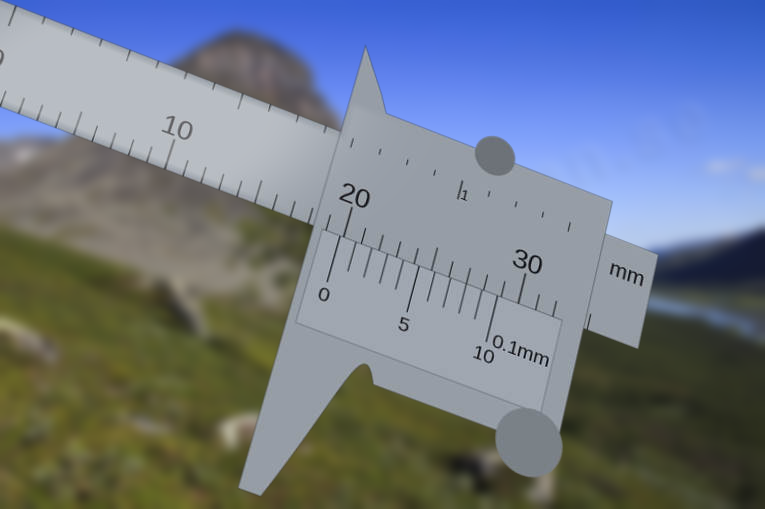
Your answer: {"value": 19.8, "unit": "mm"}
